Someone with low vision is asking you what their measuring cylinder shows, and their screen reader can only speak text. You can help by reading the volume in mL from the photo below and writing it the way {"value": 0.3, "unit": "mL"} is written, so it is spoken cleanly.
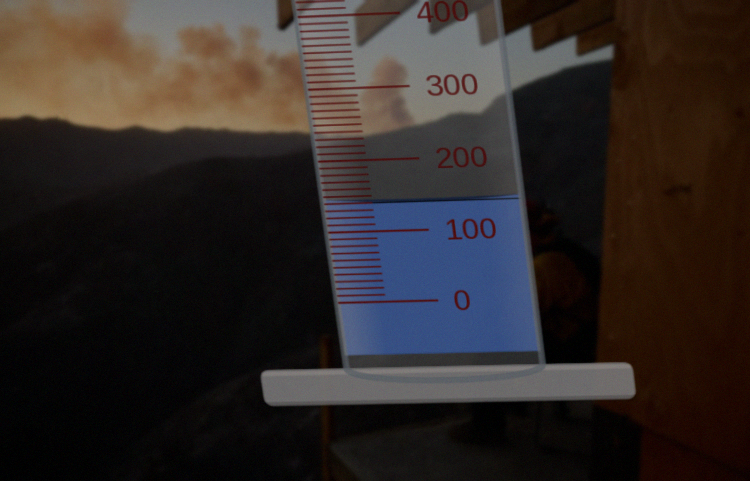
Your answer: {"value": 140, "unit": "mL"}
